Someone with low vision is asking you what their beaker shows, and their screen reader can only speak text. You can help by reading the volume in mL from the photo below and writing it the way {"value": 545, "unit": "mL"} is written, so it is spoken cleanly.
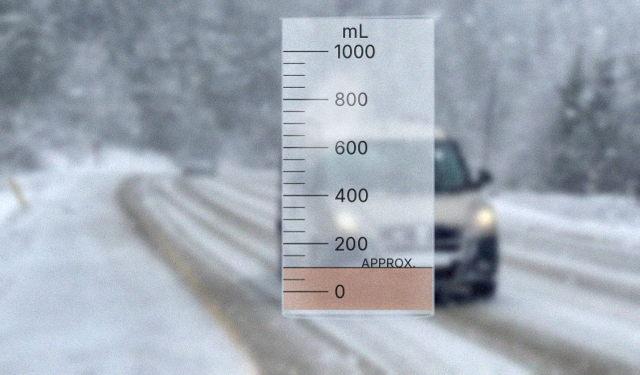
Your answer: {"value": 100, "unit": "mL"}
